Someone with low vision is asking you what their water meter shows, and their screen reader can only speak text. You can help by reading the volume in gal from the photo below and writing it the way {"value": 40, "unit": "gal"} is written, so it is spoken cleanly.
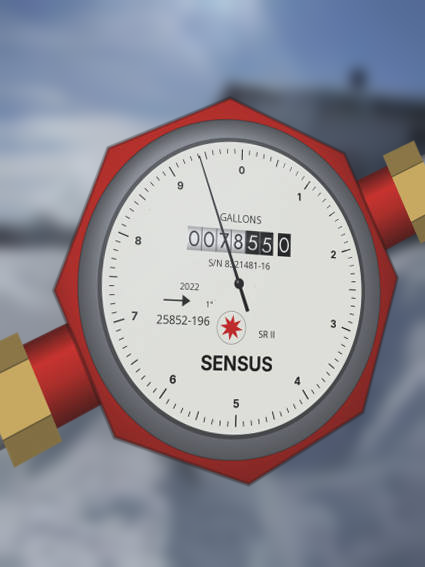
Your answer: {"value": 78549.4, "unit": "gal"}
